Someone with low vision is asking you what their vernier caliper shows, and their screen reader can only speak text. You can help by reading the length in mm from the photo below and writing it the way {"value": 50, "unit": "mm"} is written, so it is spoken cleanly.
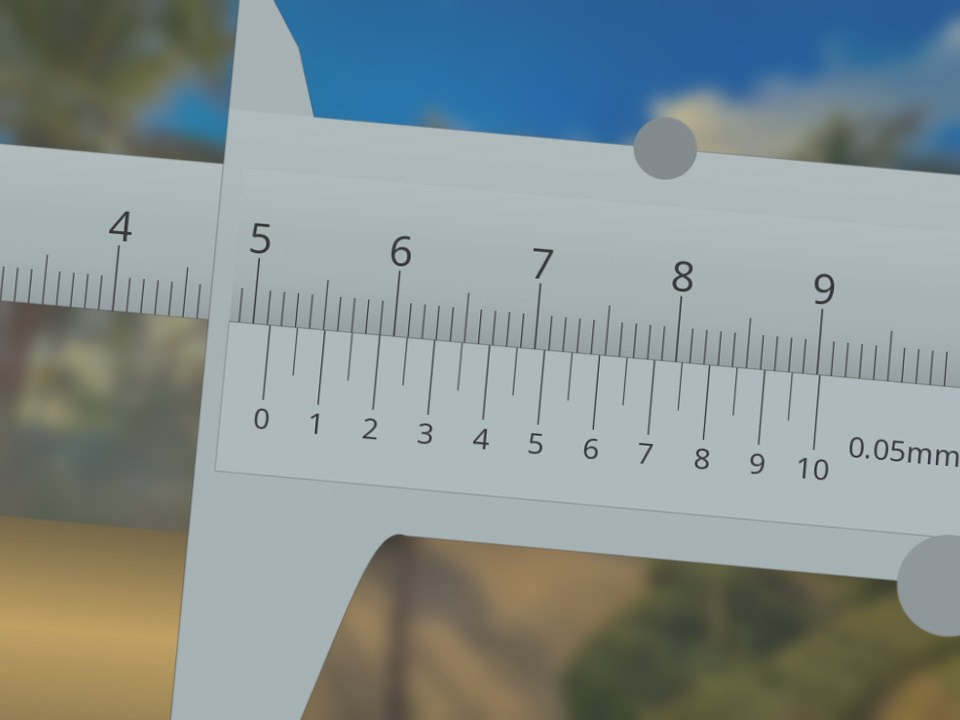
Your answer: {"value": 51.2, "unit": "mm"}
